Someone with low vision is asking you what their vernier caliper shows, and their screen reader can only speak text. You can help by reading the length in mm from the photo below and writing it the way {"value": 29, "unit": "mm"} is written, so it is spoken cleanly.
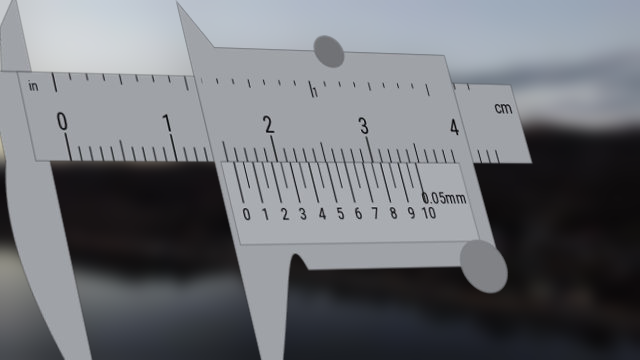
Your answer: {"value": 15.6, "unit": "mm"}
